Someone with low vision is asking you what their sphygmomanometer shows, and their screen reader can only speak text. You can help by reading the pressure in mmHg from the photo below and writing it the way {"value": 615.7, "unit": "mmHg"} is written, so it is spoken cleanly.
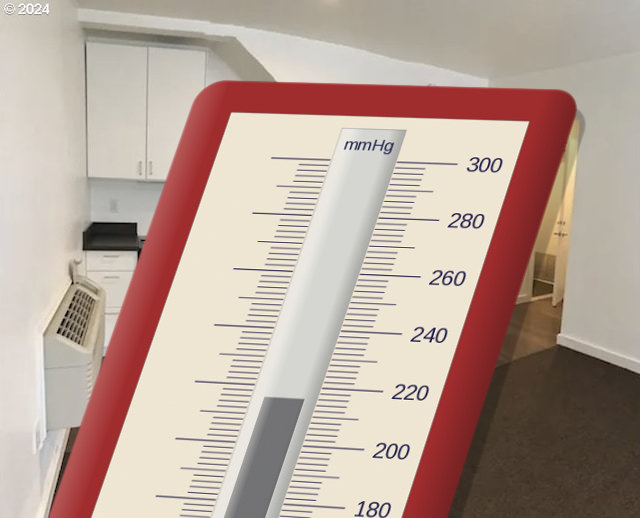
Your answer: {"value": 216, "unit": "mmHg"}
